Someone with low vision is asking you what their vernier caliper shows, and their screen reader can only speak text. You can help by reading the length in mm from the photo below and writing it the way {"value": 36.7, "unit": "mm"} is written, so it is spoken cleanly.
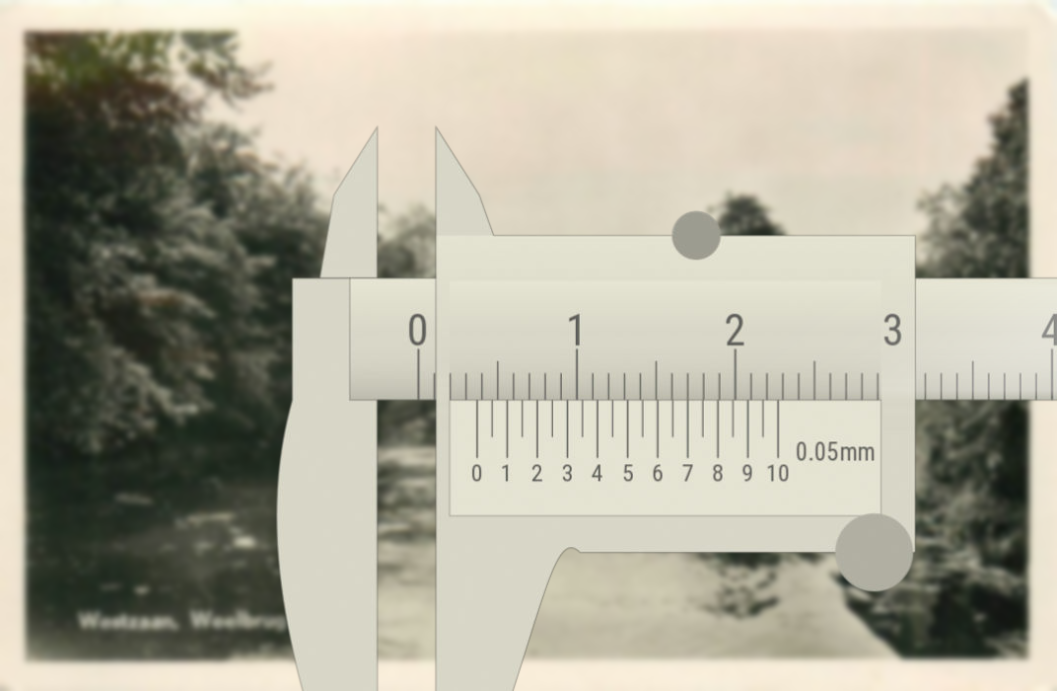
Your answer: {"value": 3.7, "unit": "mm"}
